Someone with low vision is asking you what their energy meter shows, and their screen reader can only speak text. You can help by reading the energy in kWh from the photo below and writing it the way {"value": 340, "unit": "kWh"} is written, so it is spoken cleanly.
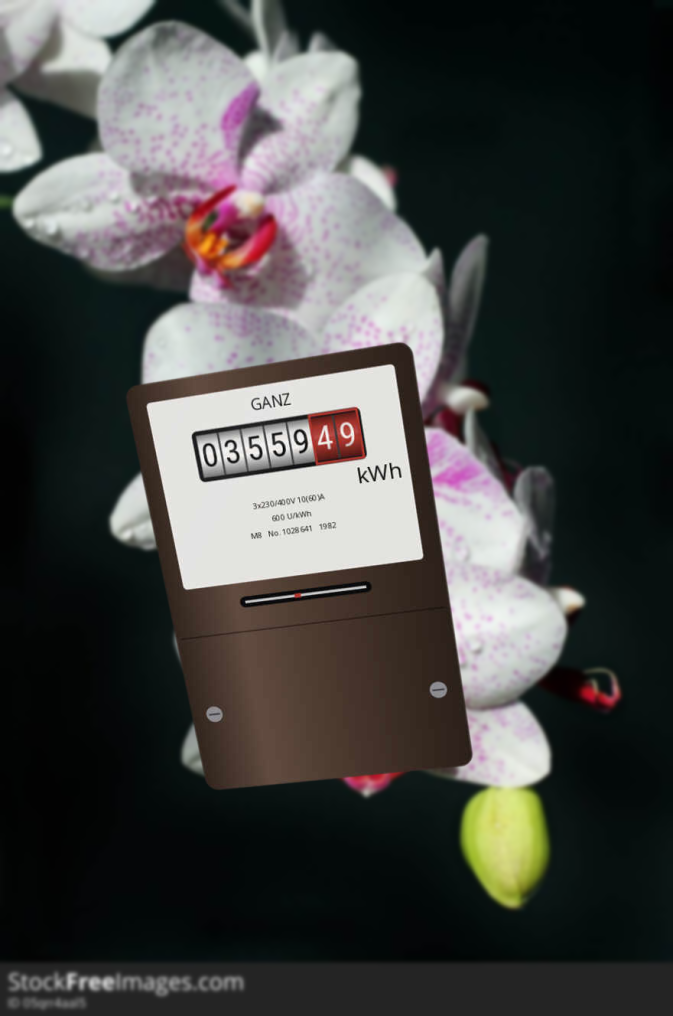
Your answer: {"value": 3559.49, "unit": "kWh"}
